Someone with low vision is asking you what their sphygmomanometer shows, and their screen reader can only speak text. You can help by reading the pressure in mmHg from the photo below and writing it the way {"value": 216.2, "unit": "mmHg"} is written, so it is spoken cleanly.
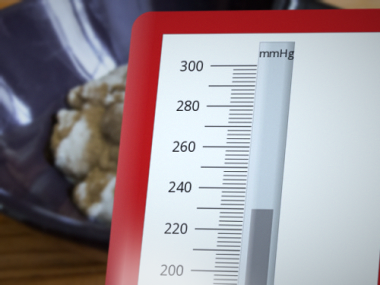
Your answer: {"value": 230, "unit": "mmHg"}
